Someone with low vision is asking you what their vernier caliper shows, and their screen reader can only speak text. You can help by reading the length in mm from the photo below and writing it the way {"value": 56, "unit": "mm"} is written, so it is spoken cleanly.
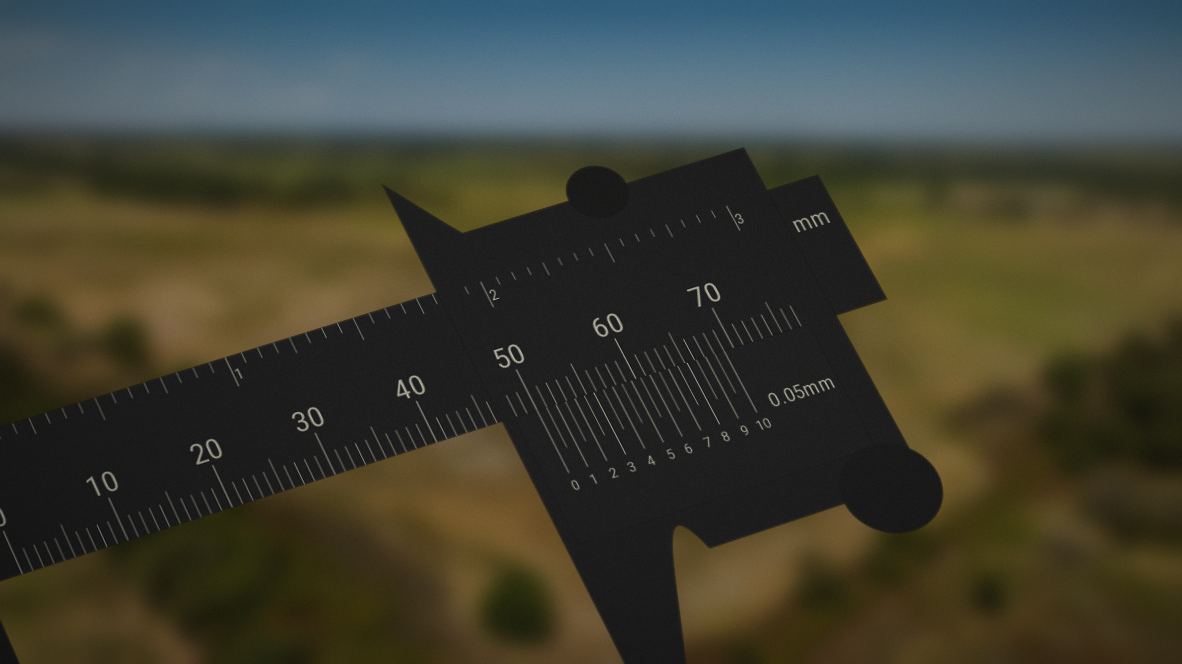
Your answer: {"value": 50.0, "unit": "mm"}
